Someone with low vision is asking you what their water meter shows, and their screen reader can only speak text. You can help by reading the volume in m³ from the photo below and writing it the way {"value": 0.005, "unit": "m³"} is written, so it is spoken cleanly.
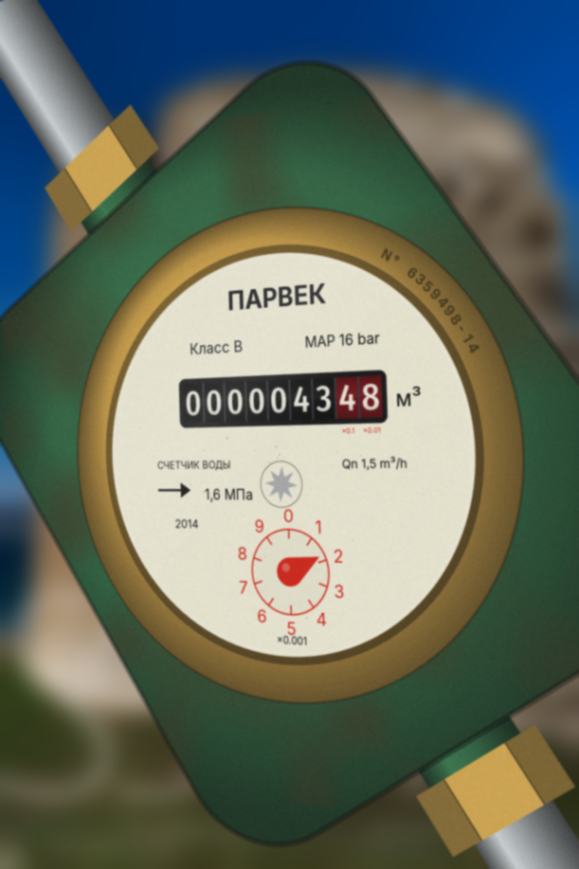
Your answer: {"value": 43.481, "unit": "m³"}
